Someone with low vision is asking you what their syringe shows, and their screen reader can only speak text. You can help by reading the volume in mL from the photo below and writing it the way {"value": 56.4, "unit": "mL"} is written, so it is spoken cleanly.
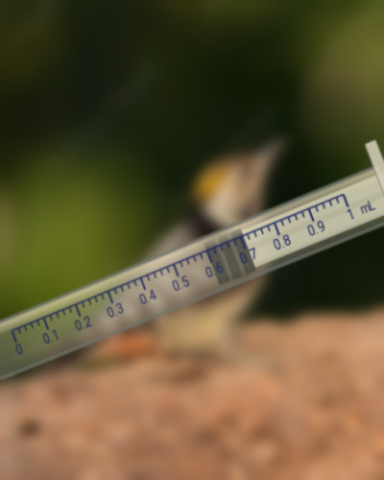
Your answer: {"value": 0.6, "unit": "mL"}
